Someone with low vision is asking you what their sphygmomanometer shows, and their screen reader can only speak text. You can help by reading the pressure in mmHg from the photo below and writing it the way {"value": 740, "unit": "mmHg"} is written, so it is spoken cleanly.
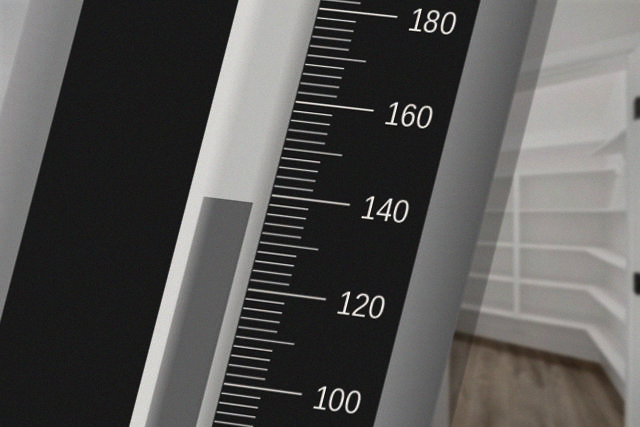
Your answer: {"value": 138, "unit": "mmHg"}
